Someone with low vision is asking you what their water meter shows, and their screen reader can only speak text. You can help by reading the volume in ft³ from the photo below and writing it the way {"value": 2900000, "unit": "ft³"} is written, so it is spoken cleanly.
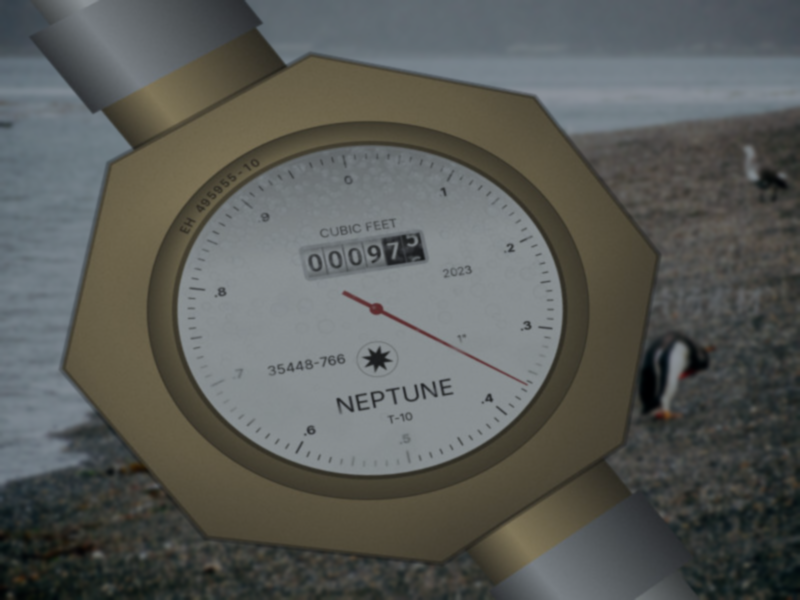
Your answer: {"value": 975.36, "unit": "ft³"}
